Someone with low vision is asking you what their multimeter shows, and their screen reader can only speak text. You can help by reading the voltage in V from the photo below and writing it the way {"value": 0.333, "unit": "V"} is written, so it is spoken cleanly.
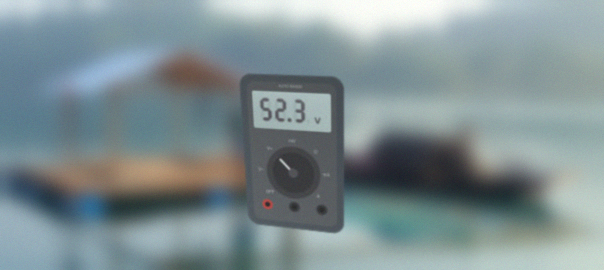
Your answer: {"value": 52.3, "unit": "V"}
